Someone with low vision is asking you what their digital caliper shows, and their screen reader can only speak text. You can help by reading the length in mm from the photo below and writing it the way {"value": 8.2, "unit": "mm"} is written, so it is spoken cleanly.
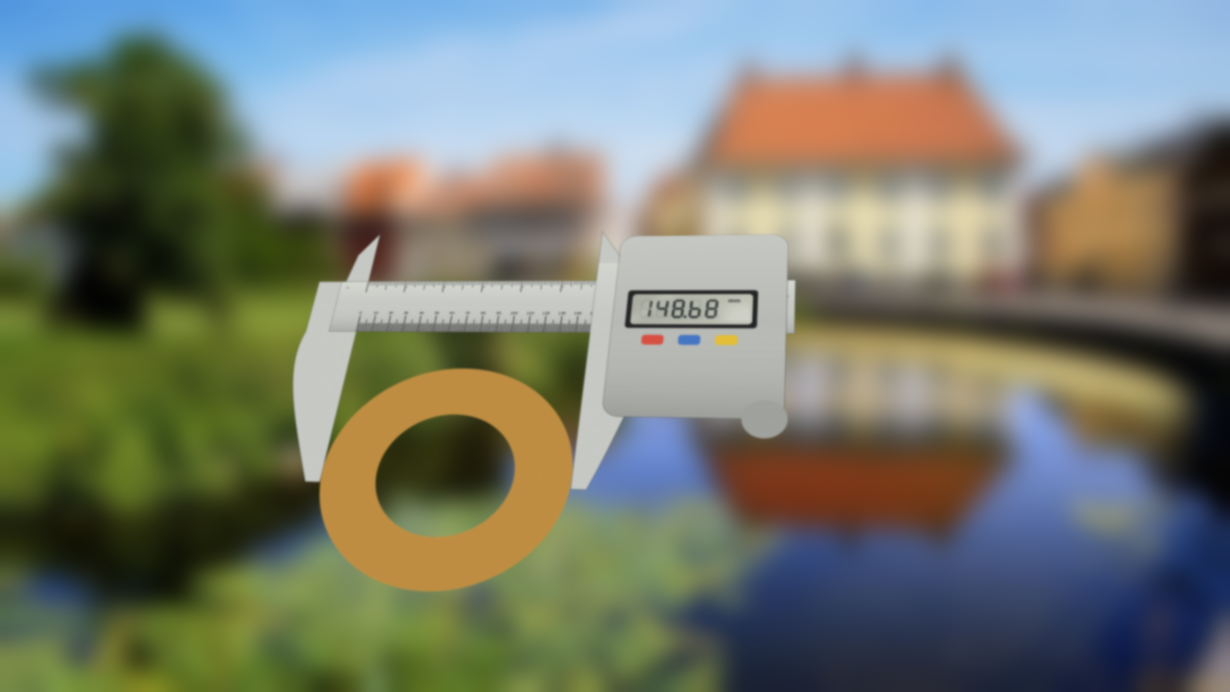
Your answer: {"value": 148.68, "unit": "mm"}
